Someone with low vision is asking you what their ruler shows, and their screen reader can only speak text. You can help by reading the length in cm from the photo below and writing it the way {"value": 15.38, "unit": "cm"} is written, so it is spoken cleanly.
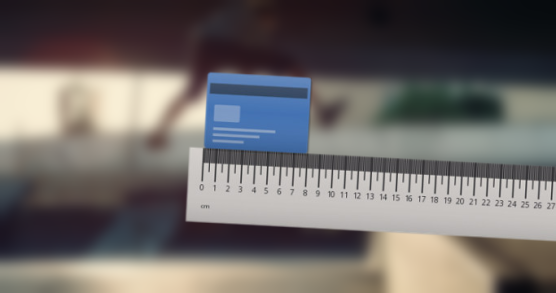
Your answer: {"value": 8, "unit": "cm"}
